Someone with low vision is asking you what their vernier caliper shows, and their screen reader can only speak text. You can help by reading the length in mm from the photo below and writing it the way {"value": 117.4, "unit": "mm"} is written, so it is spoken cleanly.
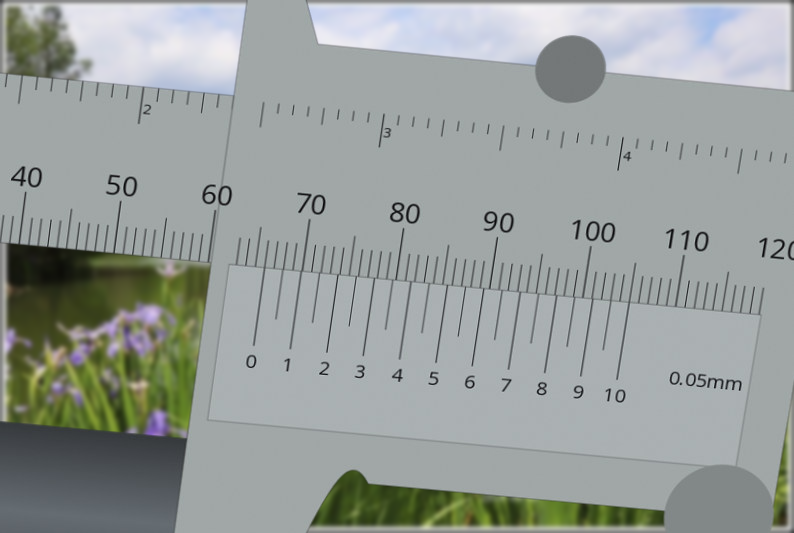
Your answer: {"value": 66.0, "unit": "mm"}
